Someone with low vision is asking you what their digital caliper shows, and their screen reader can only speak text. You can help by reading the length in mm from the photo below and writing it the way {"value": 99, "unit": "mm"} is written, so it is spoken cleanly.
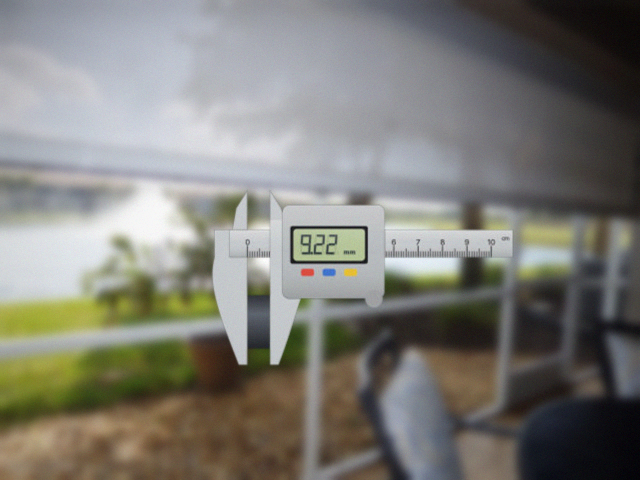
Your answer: {"value": 9.22, "unit": "mm"}
